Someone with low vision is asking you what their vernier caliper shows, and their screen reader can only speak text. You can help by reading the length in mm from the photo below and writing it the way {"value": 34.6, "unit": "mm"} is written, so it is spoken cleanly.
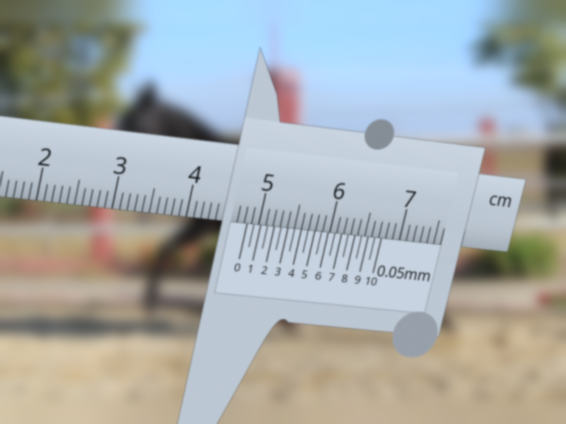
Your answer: {"value": 48.4, "unit": "mm"}
